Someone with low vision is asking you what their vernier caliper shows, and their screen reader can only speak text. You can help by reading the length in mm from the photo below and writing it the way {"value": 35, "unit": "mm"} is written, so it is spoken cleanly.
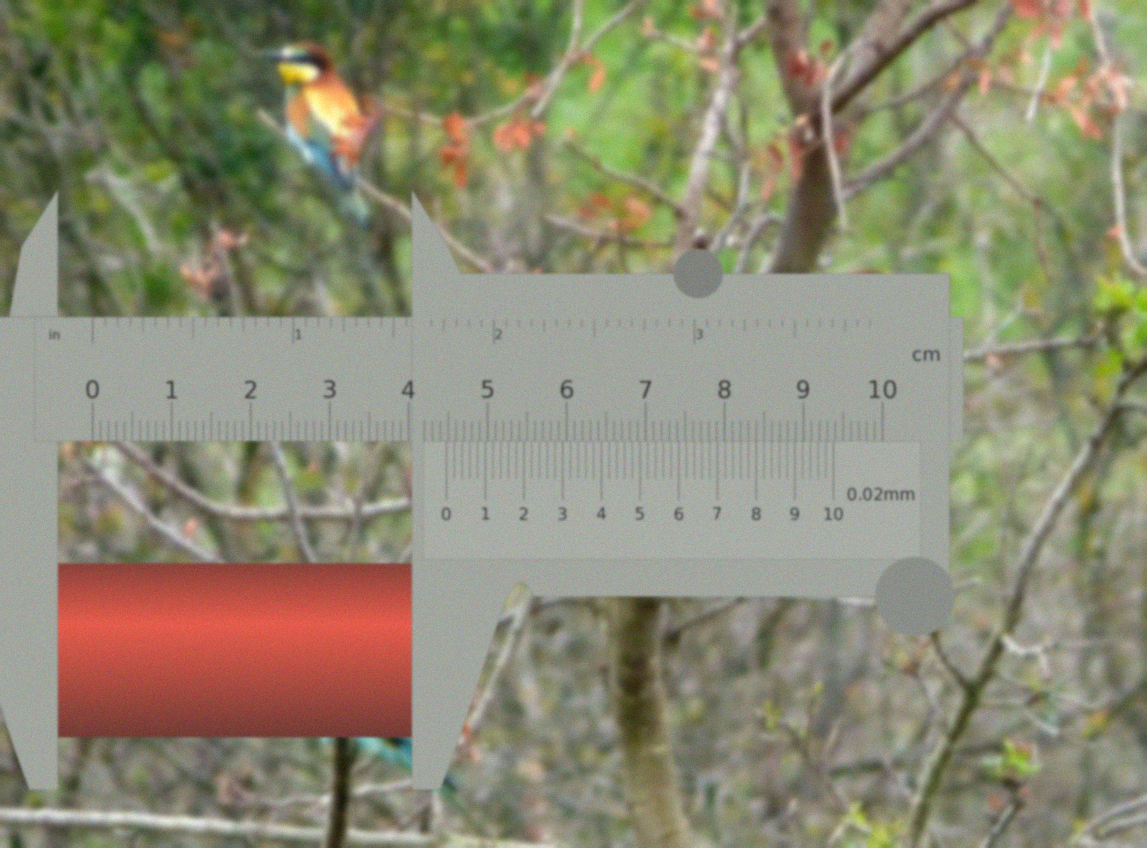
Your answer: {"value": 44.8, "unit": "mm"}
